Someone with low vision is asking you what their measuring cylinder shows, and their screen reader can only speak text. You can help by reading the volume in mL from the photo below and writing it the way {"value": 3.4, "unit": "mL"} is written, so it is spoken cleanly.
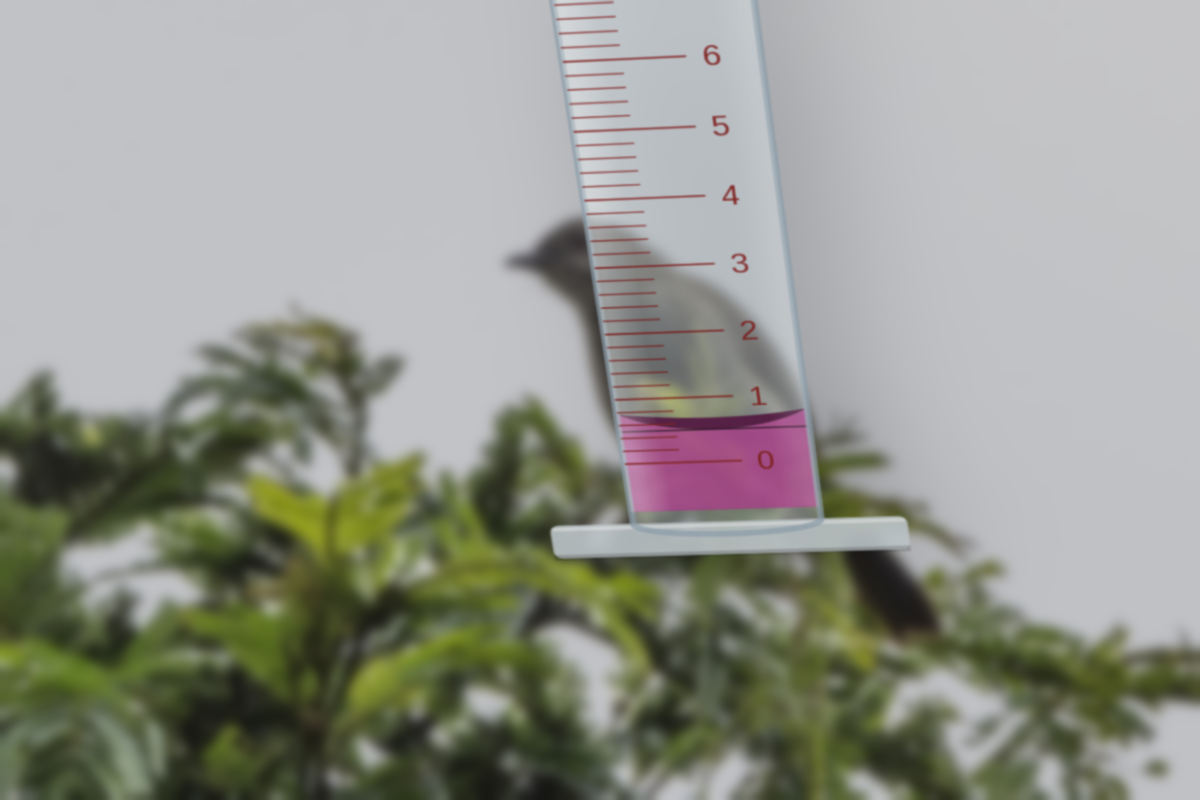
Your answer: {"value": 0.5, "unit": "mL"}
